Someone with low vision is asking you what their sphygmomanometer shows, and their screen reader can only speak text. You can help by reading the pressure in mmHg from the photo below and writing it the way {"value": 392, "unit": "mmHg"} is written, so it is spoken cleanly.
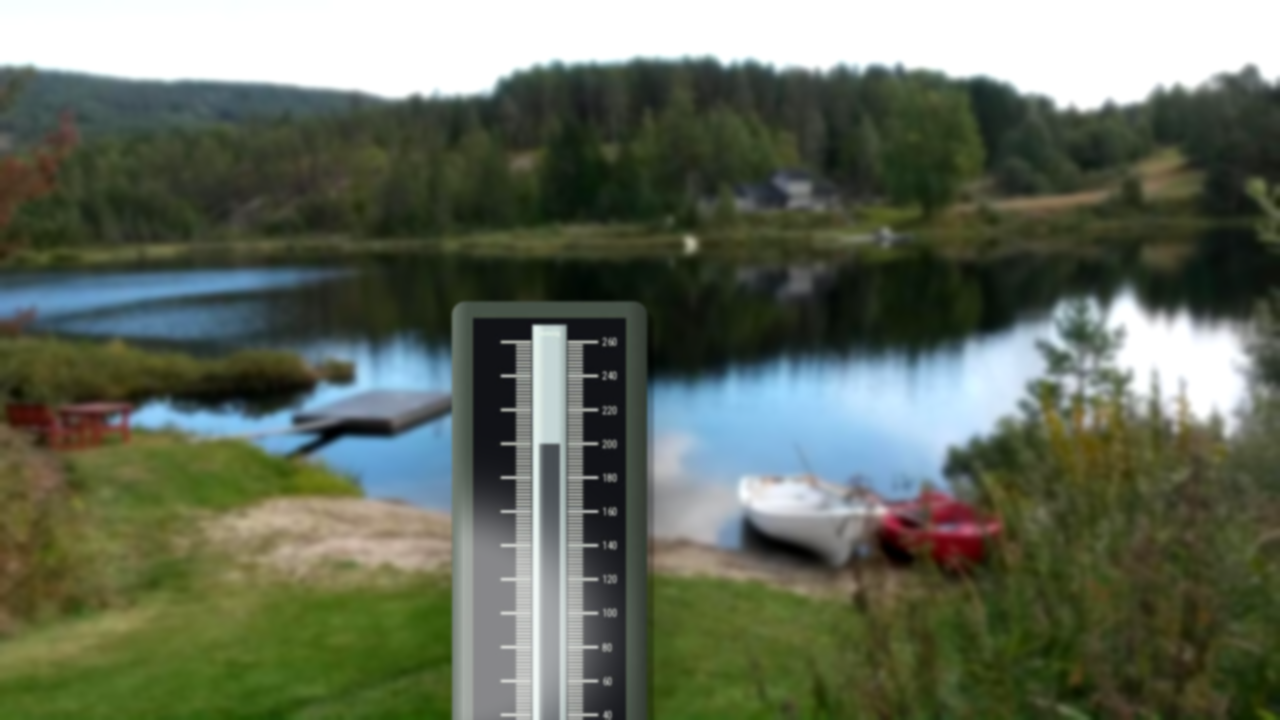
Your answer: {"value": 200, "unit": "mmHg"}
